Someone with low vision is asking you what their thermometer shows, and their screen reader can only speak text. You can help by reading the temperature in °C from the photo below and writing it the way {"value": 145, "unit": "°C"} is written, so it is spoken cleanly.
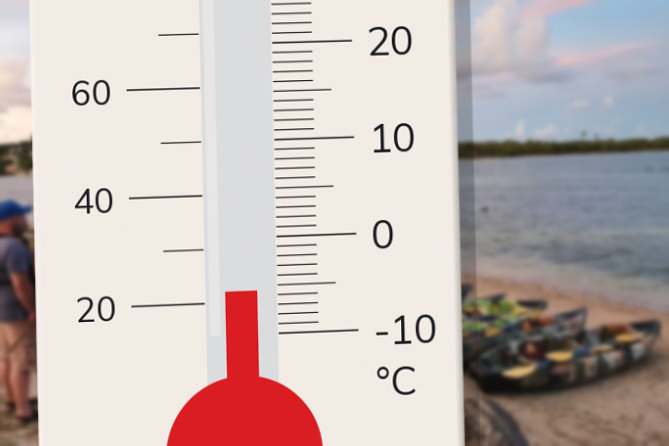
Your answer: {"value": -5.5, "unit": "°C"}
